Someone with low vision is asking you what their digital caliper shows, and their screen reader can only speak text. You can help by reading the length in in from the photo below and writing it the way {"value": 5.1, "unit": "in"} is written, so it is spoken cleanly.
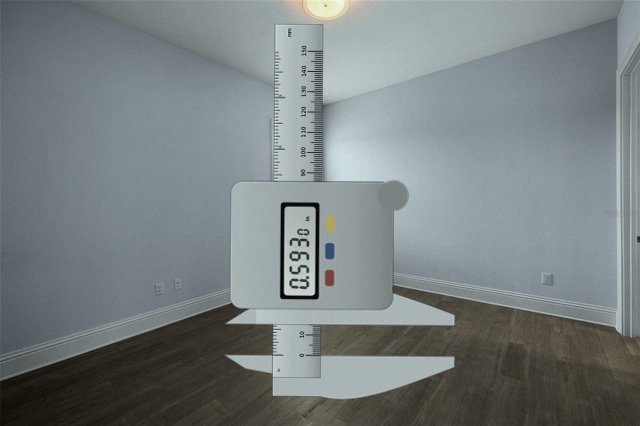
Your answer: {"value": 0.5930, "unit": "in"}
